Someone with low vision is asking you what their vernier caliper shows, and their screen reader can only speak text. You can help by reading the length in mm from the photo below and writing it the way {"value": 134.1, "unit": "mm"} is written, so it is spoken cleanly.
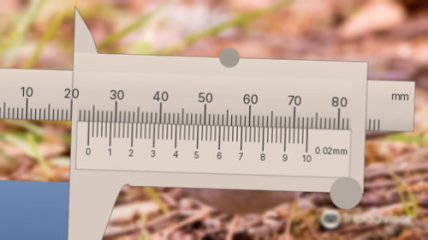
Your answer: {"value": 24.0, "unit": "mm"}
